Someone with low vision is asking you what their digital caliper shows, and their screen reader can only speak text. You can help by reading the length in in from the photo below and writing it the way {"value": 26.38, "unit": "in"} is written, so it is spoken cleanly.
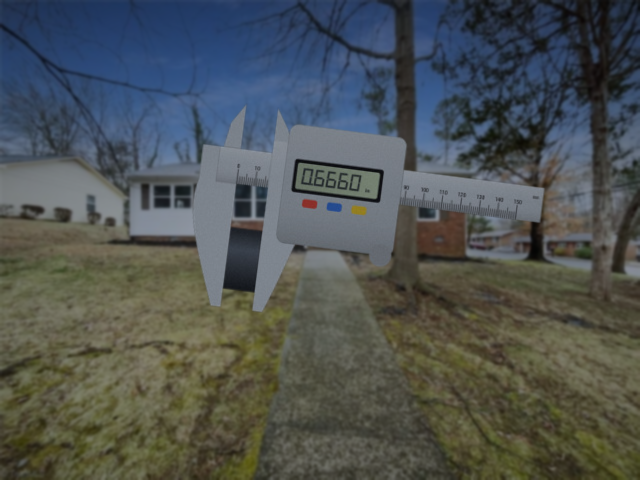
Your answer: {"value": 0.6660, "unit": "in"}
